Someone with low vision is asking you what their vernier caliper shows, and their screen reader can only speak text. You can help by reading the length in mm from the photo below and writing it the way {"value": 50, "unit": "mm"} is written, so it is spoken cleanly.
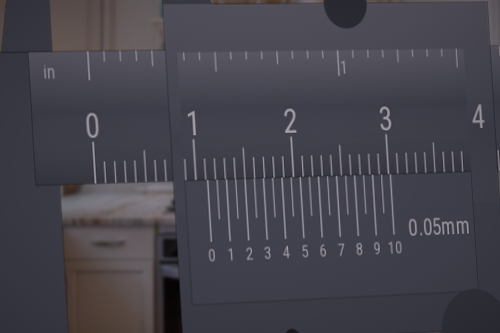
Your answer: {"value": 11.2, "unit": "mm"}
